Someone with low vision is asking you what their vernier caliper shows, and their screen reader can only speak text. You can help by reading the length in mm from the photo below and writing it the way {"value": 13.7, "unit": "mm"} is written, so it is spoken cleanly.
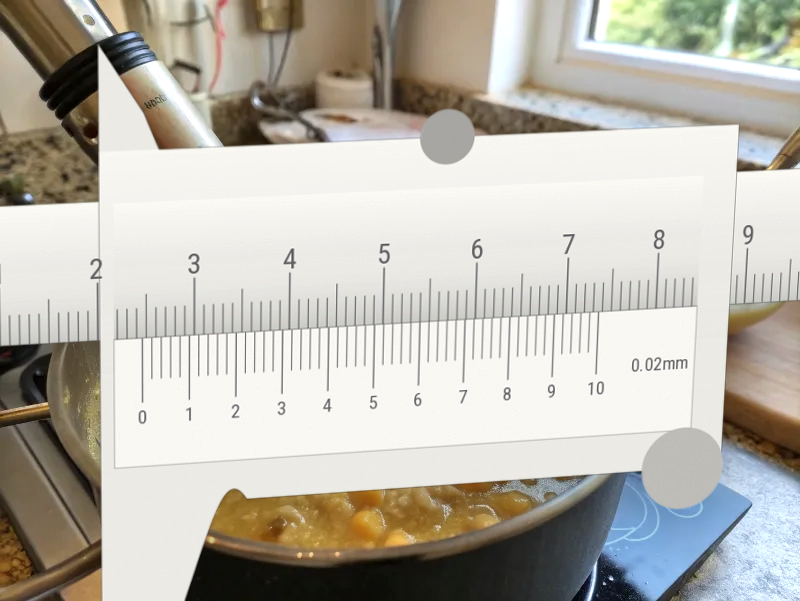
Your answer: {"value": 24.6, "unit": "mm"}
